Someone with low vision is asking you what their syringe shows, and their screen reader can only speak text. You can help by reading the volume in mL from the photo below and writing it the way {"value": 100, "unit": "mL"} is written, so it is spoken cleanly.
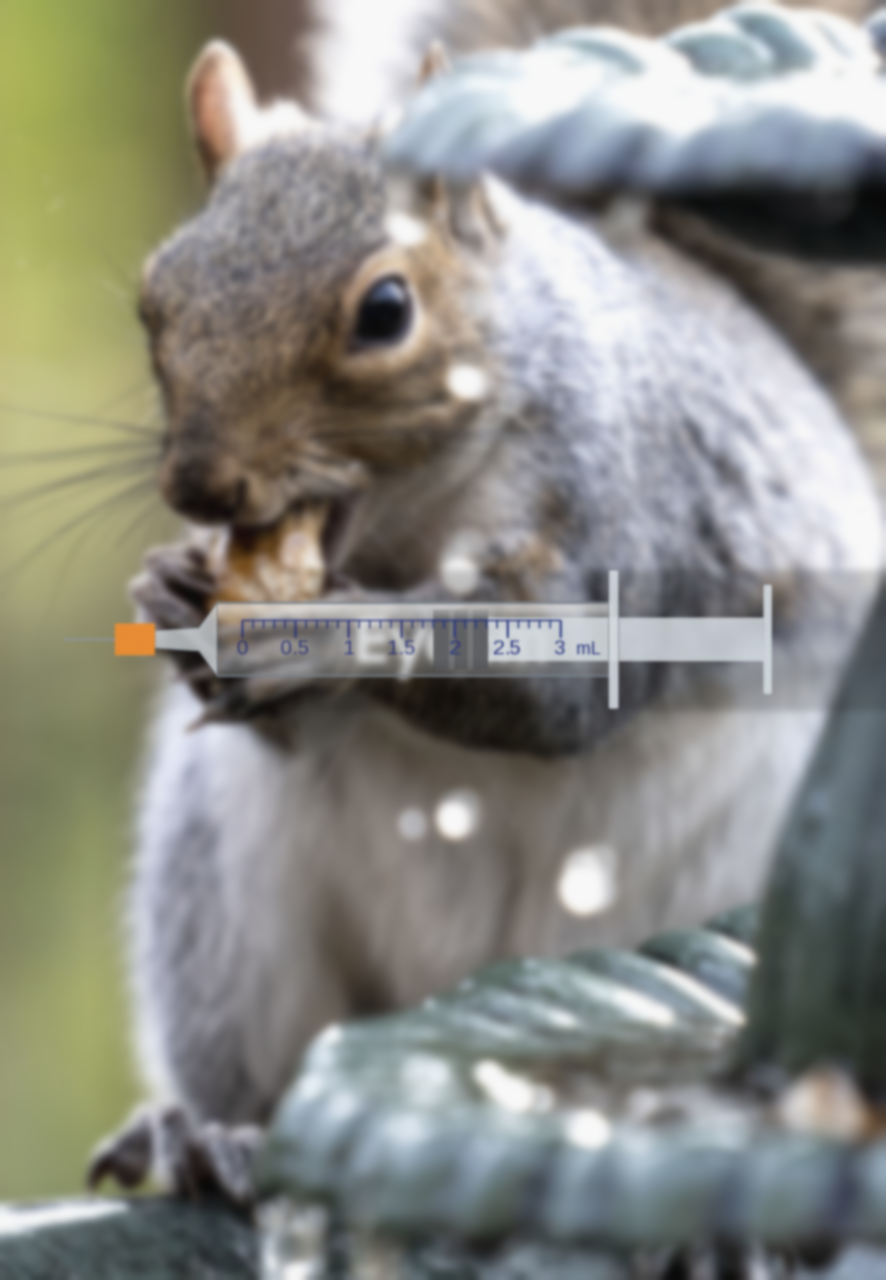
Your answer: {"value": 1.8, "unit": "mL"}
